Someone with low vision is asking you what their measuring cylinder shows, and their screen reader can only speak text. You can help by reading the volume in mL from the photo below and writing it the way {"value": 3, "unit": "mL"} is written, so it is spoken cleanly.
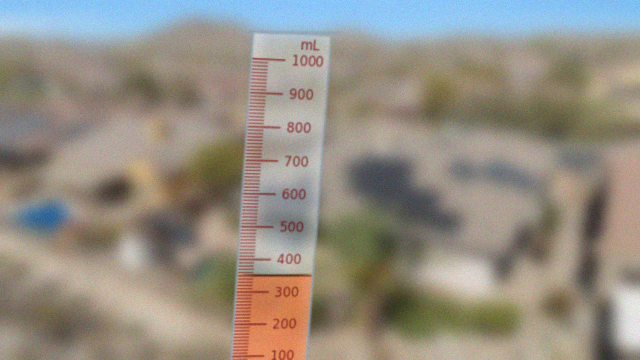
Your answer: {"value": 350, "unit": "mL"}
